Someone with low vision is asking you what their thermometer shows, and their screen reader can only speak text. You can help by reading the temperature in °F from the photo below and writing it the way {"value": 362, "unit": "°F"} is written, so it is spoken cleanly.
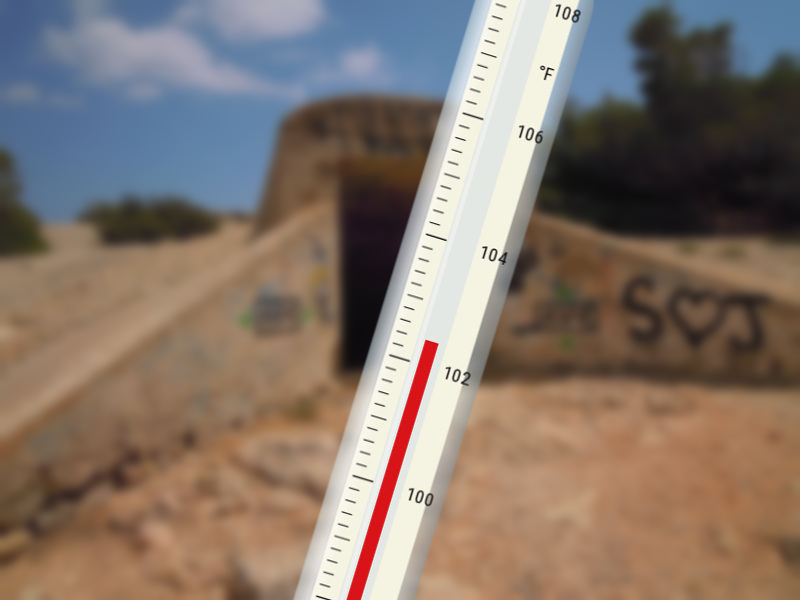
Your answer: {"value": 102.4, "unit": "°F"}
